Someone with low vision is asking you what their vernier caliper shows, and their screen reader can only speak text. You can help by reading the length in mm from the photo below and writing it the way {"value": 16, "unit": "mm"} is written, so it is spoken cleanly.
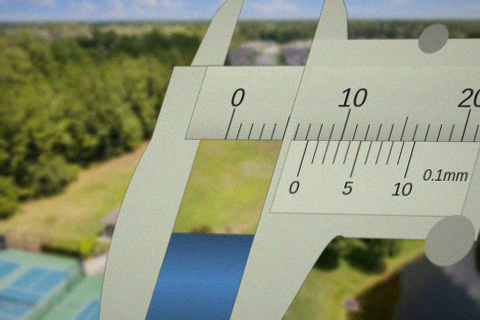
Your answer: {"value": 7.2, "unit": "mm"}
